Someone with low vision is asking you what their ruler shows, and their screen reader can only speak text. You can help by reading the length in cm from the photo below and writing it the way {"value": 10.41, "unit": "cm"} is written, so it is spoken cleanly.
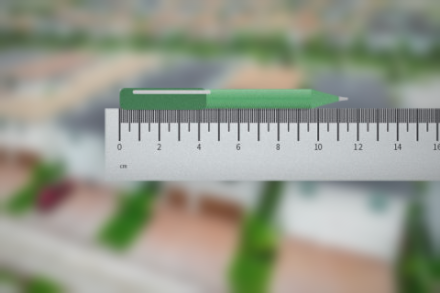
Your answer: {"value": 11.5, "unit": "cm"}
